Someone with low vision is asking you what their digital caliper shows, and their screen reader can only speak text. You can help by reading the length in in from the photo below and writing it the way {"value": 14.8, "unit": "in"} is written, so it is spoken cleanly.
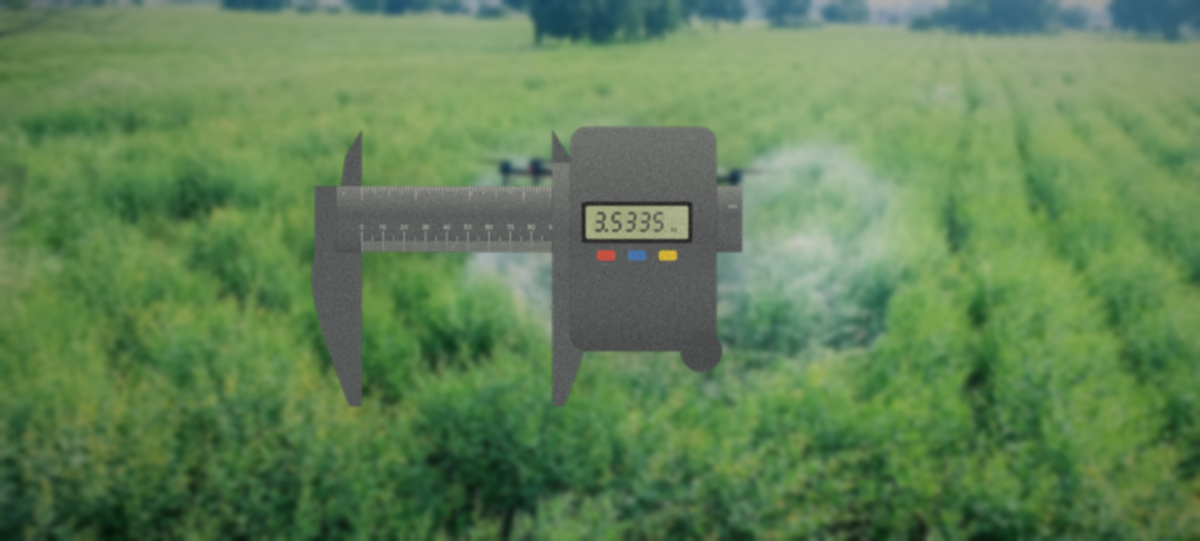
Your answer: {"value": 3.5335, "unit": "in"}
